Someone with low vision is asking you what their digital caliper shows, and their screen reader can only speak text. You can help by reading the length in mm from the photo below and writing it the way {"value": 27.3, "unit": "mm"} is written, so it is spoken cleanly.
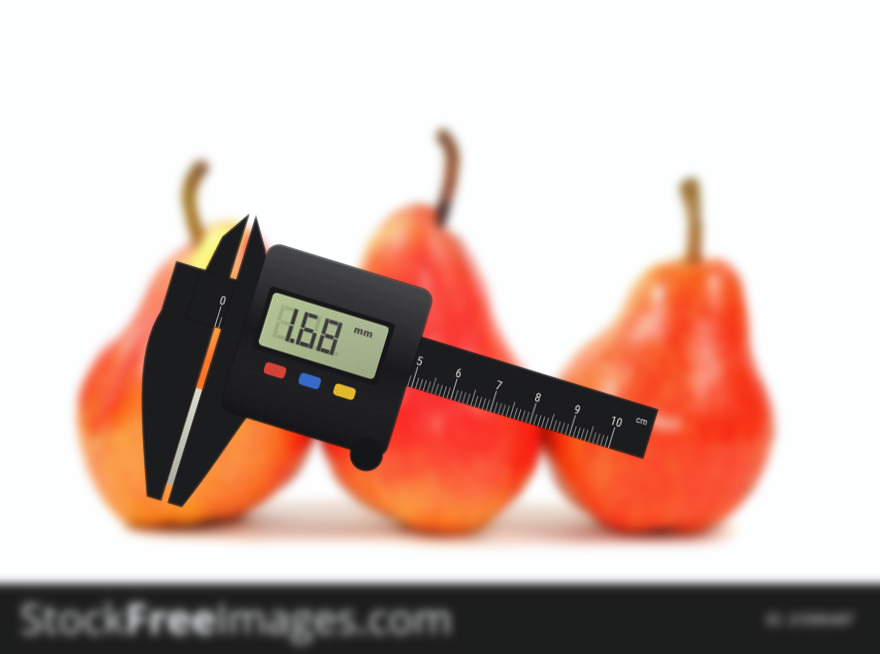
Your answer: {"value": 1.68, "unit": "mm"}
